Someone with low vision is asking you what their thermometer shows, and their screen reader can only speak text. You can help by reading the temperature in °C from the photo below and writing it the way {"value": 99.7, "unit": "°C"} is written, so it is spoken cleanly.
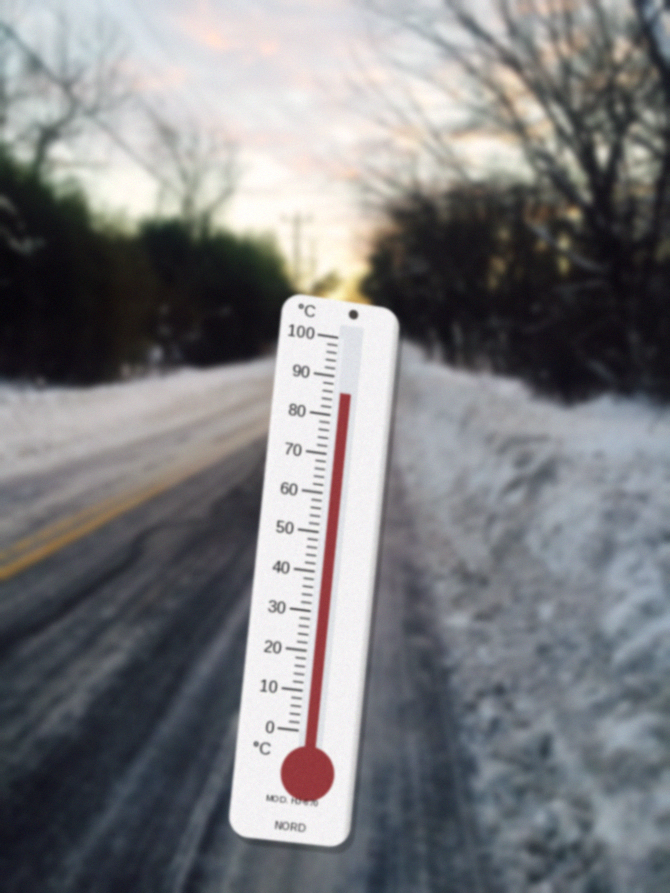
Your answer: {"value": 86, "unit": "°C"}
